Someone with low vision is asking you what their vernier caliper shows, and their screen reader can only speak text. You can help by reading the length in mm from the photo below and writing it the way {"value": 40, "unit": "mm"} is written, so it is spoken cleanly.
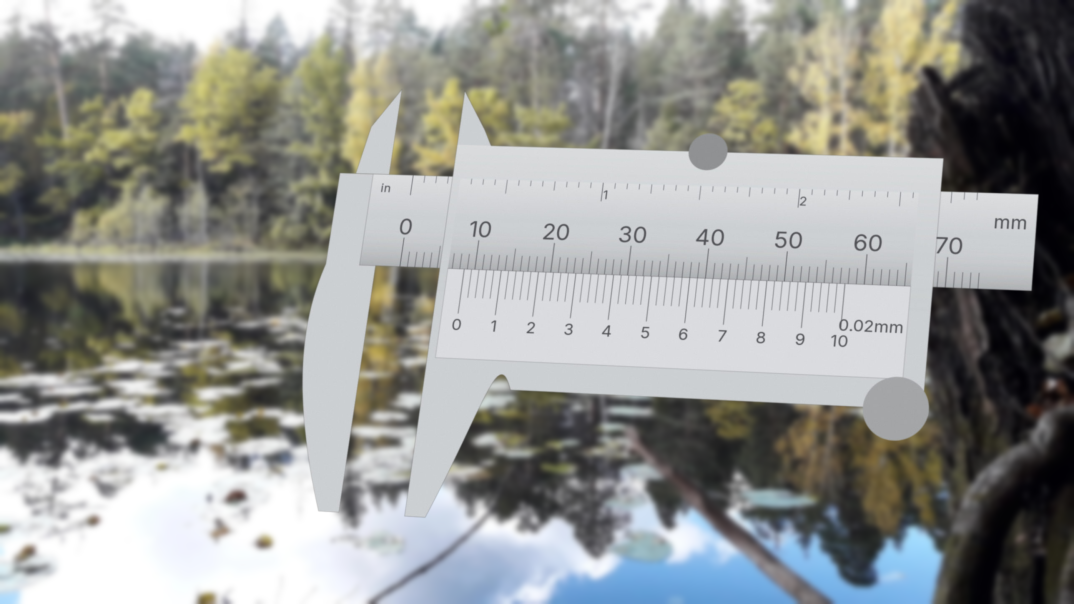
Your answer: {"value": 8.6, "unit": "mm"}
